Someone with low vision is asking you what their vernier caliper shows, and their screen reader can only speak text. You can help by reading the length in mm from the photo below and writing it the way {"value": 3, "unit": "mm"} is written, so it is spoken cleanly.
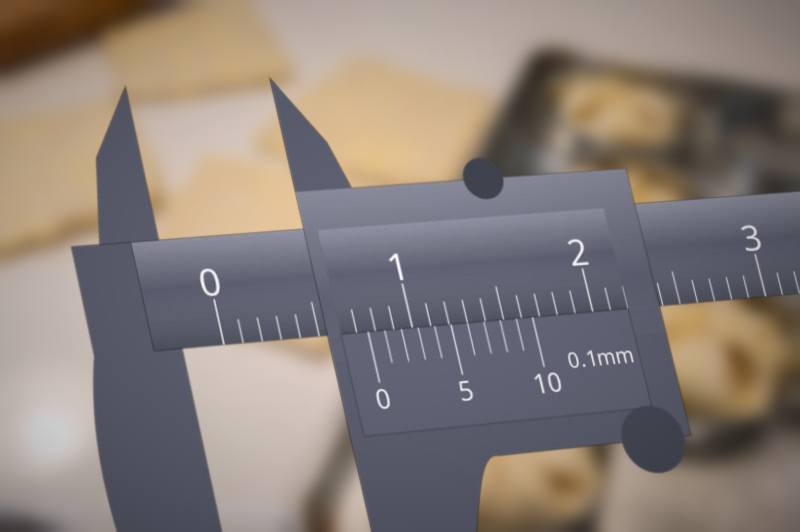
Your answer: {"value": 7.6, "unit": "mm"}
